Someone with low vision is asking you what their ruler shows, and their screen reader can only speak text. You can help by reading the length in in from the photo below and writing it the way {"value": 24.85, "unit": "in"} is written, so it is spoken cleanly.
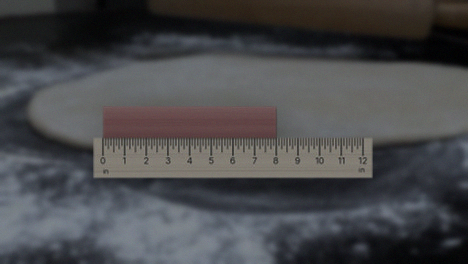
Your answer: {"value": 8, "unit": "in"}
